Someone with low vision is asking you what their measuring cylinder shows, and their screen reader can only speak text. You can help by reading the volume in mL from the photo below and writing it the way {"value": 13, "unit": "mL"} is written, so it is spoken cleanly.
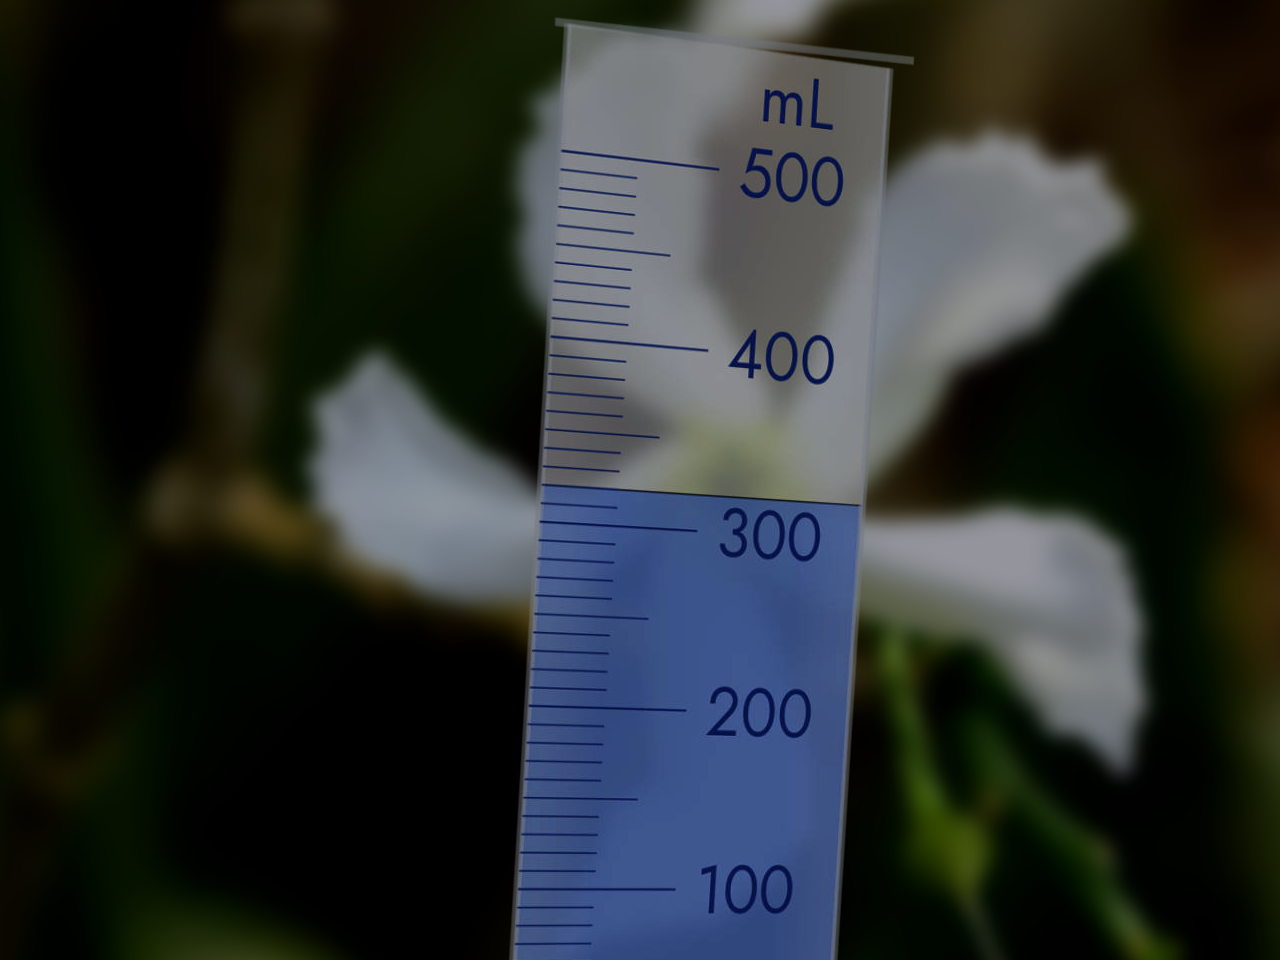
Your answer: {"value": 320, "unit": "mL"}
